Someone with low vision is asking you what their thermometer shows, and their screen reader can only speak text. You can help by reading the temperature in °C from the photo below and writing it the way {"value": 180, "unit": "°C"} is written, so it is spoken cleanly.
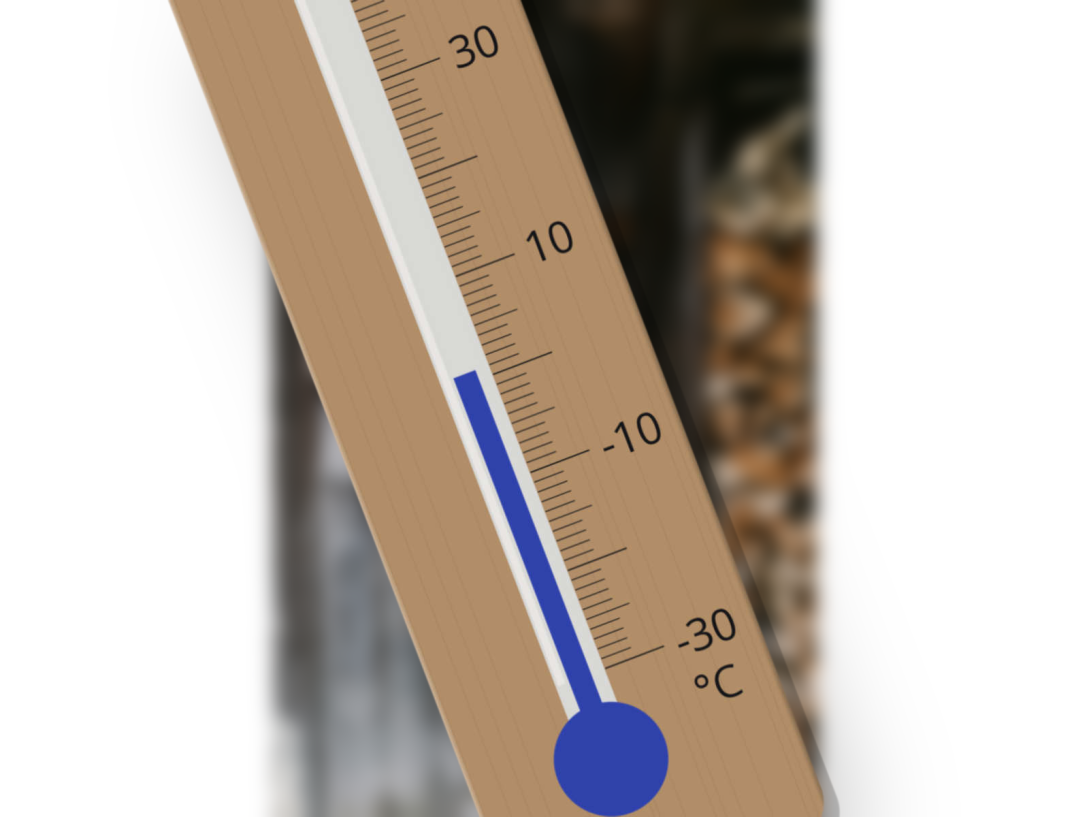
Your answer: {"value": 1, "unit": "°C"}
